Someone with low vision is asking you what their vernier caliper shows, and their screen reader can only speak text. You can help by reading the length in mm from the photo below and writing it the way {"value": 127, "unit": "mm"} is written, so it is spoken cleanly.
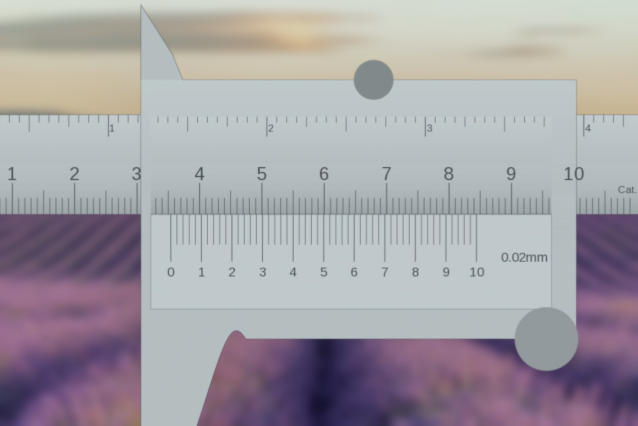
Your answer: {"value": 35.4, "unit": "mm"}
